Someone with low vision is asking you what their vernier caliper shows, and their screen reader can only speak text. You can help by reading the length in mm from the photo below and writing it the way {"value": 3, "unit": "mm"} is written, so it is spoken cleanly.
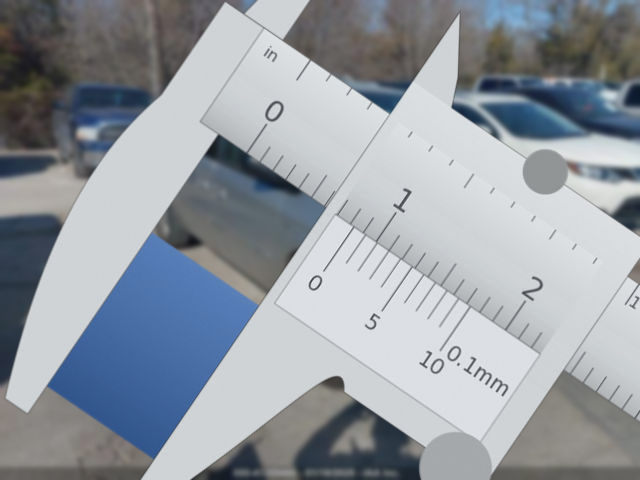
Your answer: {"value": 8.3, "unit": "mm"}
